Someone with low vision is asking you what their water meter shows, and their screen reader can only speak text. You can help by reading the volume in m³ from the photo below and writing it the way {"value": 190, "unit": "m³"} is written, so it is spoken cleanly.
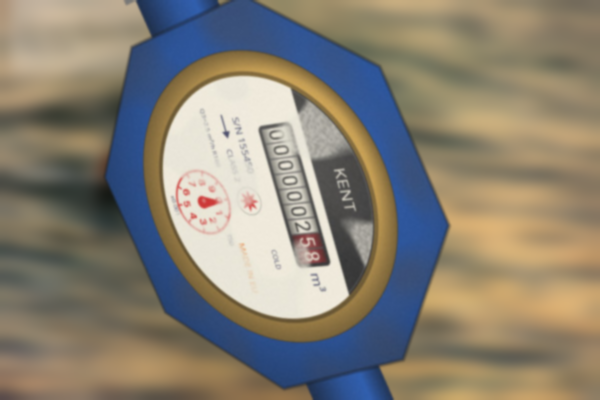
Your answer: {"value": 2.580, "unit": "m³"}
